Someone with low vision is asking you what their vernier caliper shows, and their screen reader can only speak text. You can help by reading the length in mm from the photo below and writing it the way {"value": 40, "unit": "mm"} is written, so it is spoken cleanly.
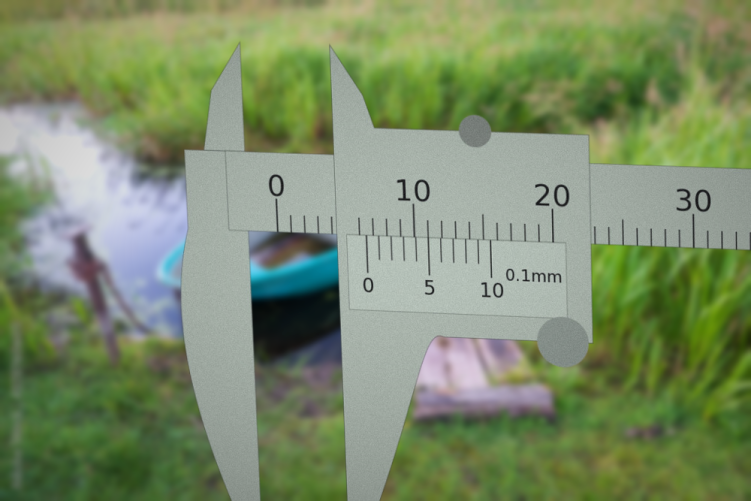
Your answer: {"value": 6.5, "unit": "mm"}
